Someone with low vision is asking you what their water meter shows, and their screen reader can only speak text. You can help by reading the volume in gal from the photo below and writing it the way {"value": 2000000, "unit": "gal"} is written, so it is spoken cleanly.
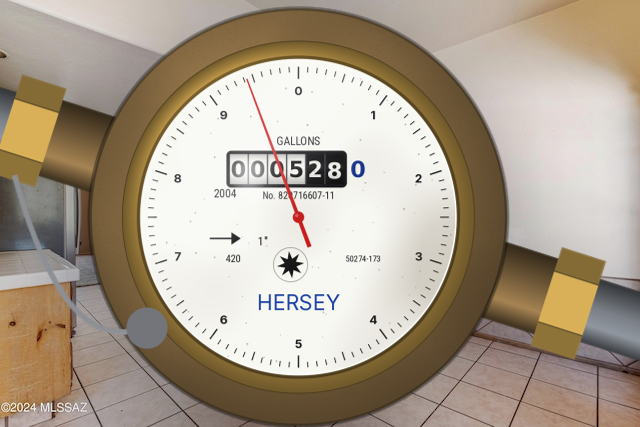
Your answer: {"value": 5279.4, "unit": "gal"}
